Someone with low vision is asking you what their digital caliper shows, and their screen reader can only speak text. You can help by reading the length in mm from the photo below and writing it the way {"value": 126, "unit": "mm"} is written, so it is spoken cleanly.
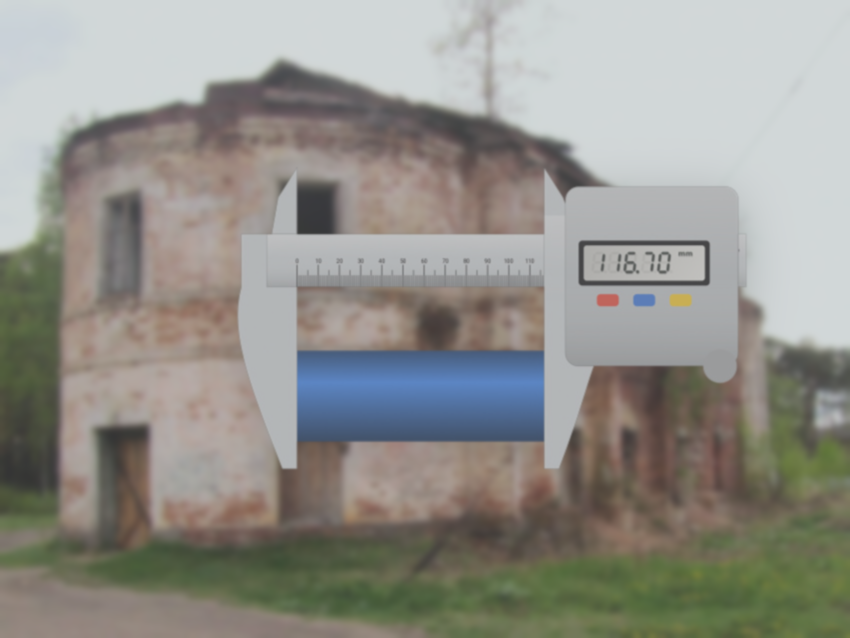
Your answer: {"value": 116.70, "unit": "mm"}
